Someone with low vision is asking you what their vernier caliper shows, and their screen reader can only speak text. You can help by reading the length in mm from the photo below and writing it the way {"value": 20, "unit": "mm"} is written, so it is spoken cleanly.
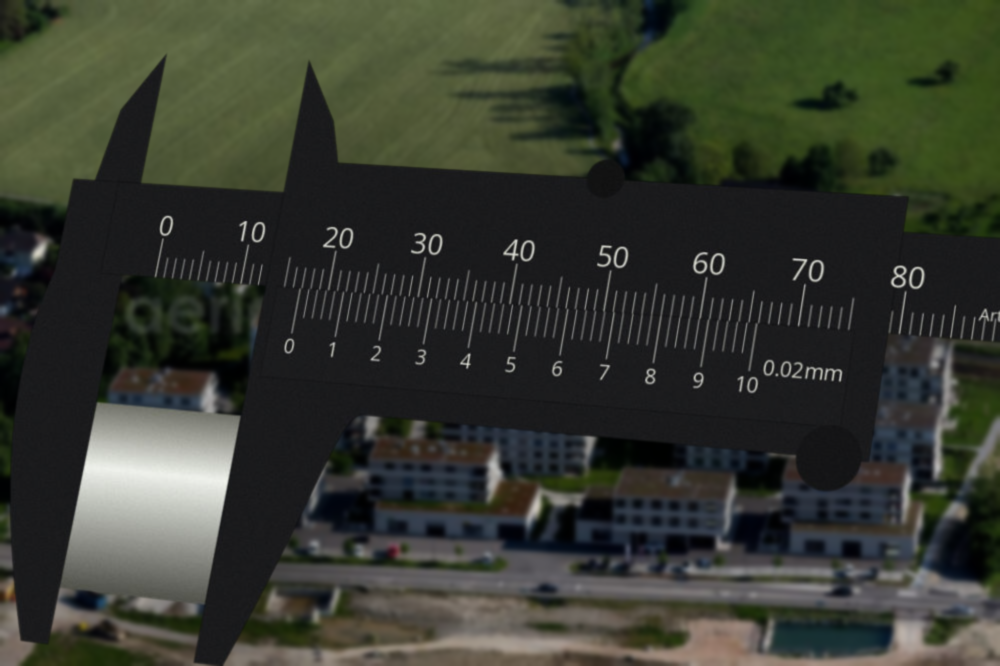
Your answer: {"value": 16.8, "unit": "mm"}
